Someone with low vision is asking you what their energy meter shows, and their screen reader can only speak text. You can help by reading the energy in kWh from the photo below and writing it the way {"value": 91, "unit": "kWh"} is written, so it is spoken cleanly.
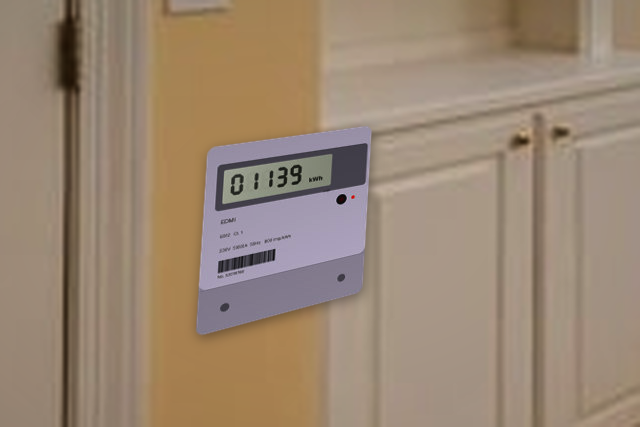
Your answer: {"value": 1139, "unit": "kWh"}
